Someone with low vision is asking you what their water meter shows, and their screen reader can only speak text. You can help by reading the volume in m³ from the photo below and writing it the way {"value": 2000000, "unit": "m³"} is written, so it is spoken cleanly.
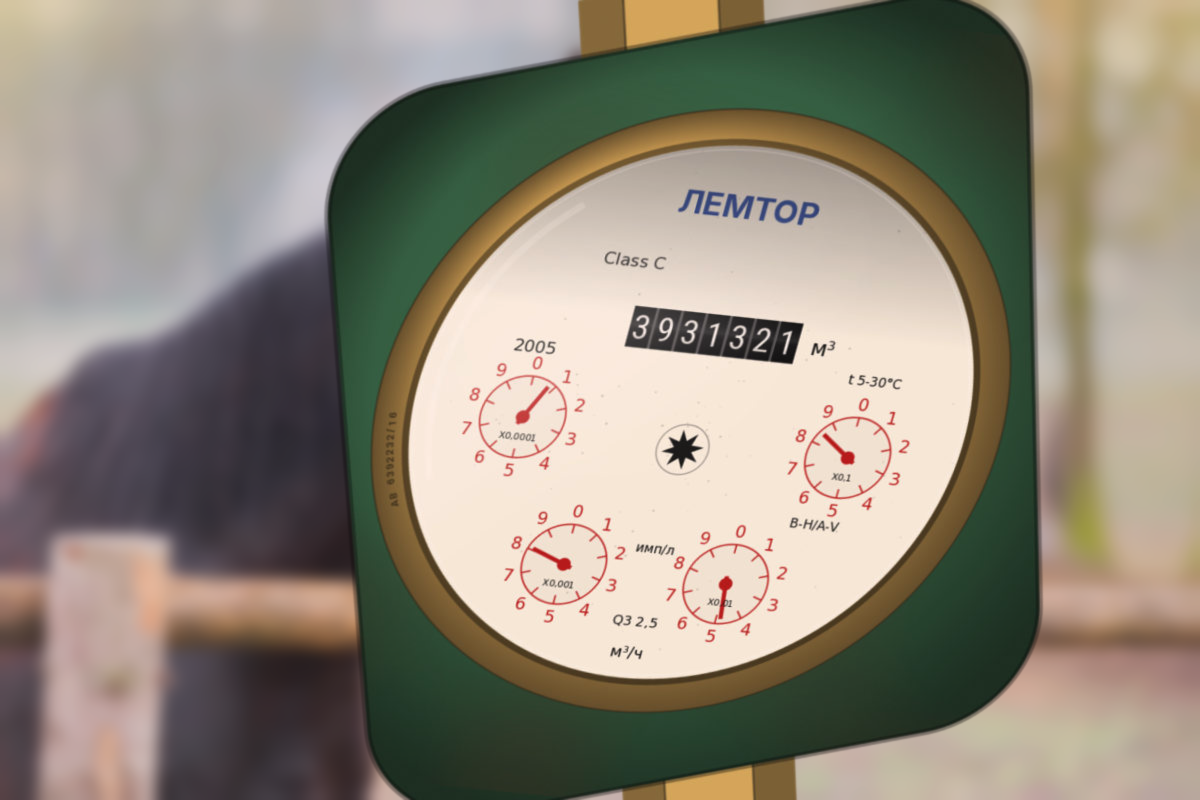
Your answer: {"value": 3931321.8480, "unit": "m³"}
